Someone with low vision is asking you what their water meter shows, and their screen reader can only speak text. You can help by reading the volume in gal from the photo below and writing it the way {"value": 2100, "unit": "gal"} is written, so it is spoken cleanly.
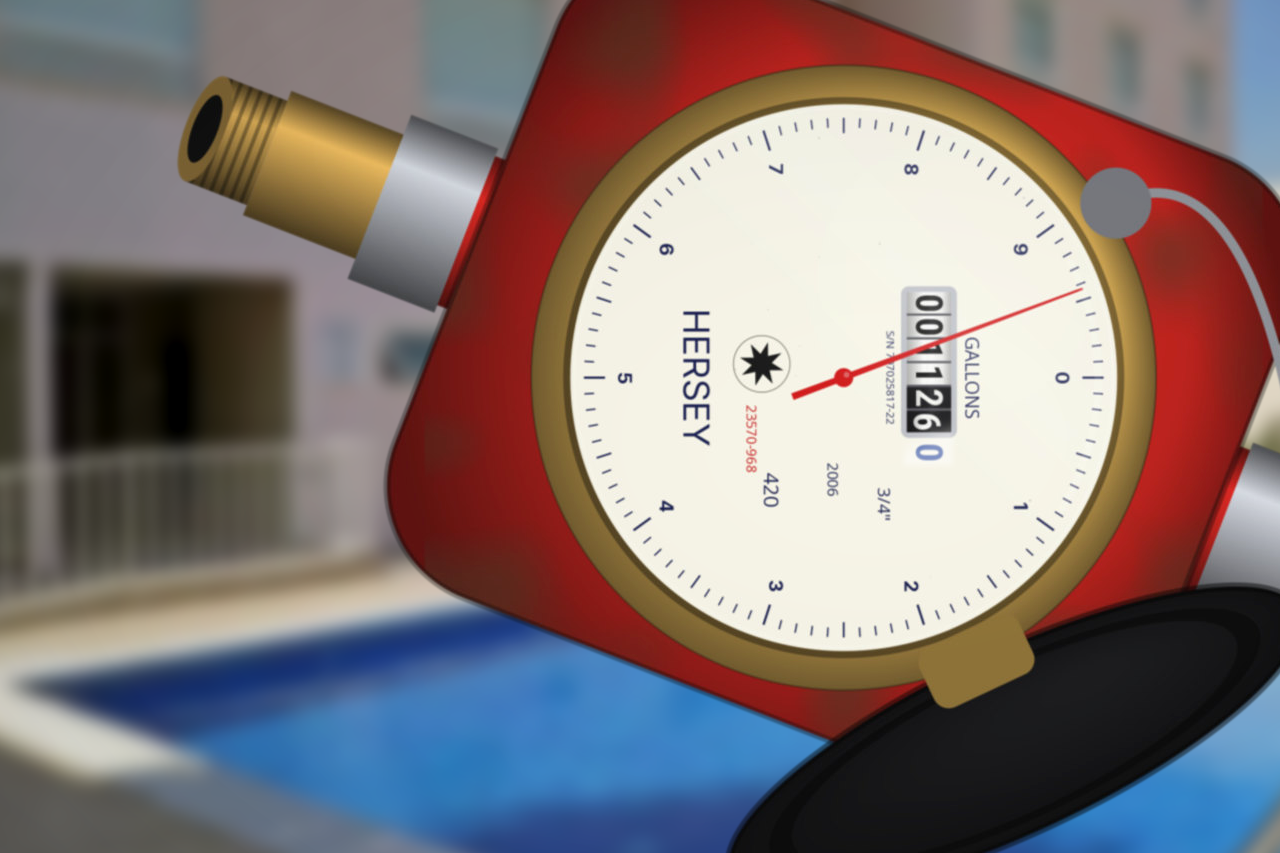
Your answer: {"value": 11259.4, "unit": "gal"}
